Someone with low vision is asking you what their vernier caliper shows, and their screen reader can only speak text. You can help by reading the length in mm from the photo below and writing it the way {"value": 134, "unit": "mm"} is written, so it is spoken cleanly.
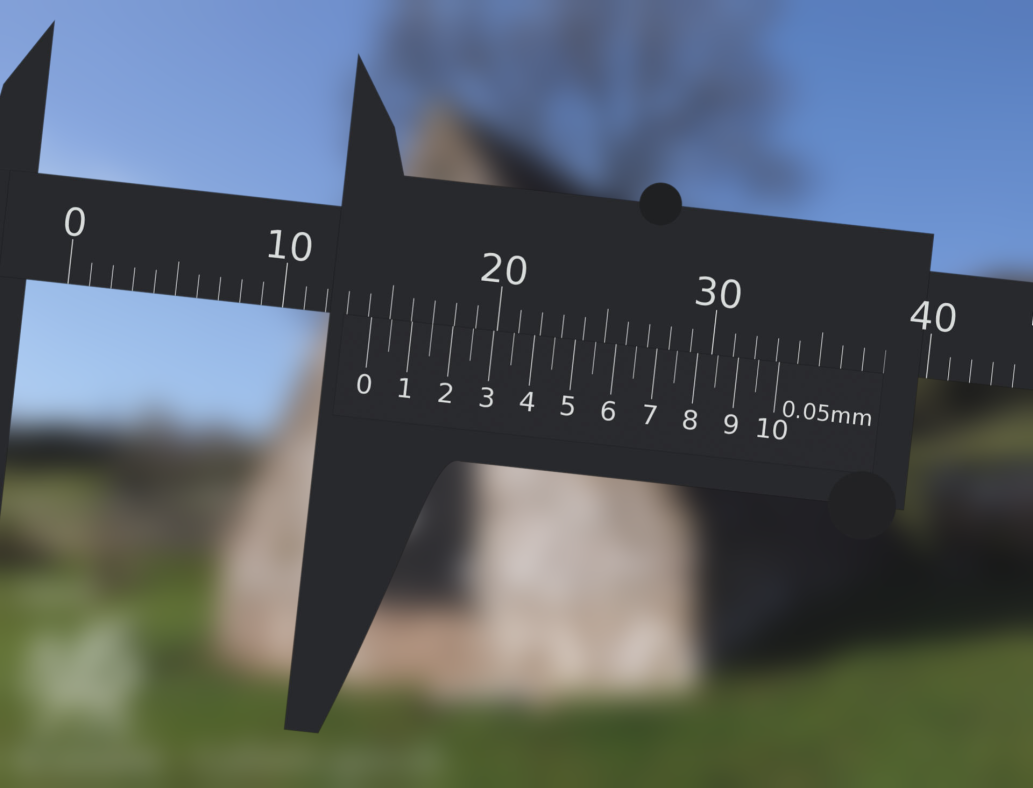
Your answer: {"value": 14.15, "unit": "mm"}
